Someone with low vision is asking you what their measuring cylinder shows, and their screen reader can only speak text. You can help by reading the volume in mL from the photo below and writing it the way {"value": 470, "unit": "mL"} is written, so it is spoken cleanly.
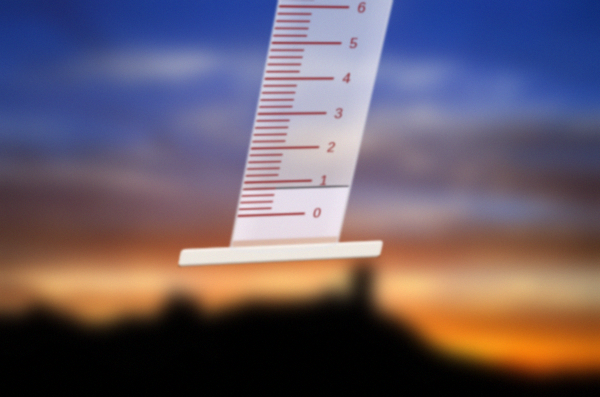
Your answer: {"value": 0.8, "unit": "mL"}
